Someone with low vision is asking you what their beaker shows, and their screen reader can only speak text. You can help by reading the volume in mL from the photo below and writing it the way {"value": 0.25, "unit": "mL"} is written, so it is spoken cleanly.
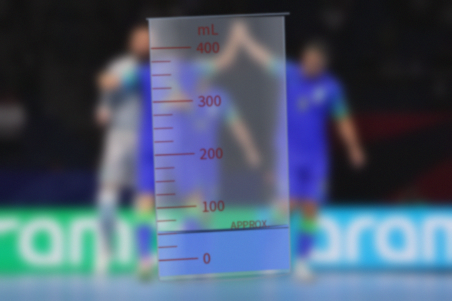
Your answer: {"value": 50, "unit": "mL"}
